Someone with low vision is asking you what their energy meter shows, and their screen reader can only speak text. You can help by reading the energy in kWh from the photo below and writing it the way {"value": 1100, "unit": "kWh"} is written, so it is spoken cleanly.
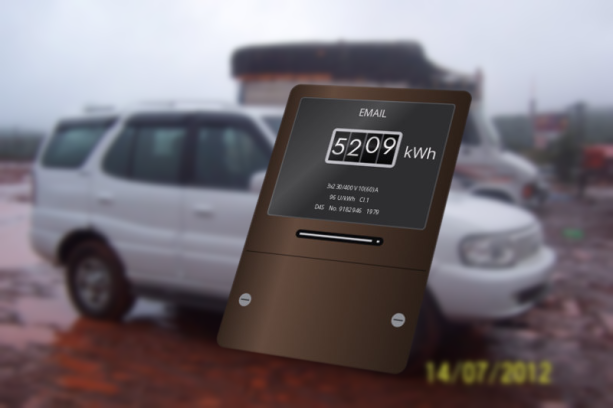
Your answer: {"value": 5209, "unit": "kWh"}
